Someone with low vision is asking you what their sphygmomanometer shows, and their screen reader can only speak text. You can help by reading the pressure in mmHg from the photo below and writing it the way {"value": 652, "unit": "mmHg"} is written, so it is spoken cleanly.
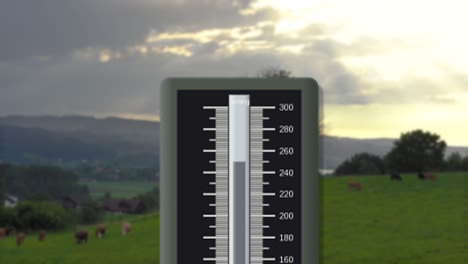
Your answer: {"value": 250, "unit": "mmHg"}
